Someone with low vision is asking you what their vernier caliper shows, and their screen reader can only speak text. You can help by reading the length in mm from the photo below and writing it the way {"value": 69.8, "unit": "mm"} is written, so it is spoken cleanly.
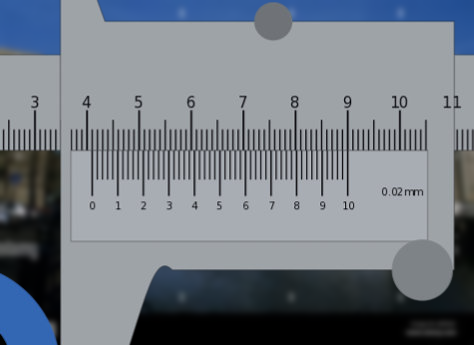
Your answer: {"value": 41.0, "unit": "mm"}
